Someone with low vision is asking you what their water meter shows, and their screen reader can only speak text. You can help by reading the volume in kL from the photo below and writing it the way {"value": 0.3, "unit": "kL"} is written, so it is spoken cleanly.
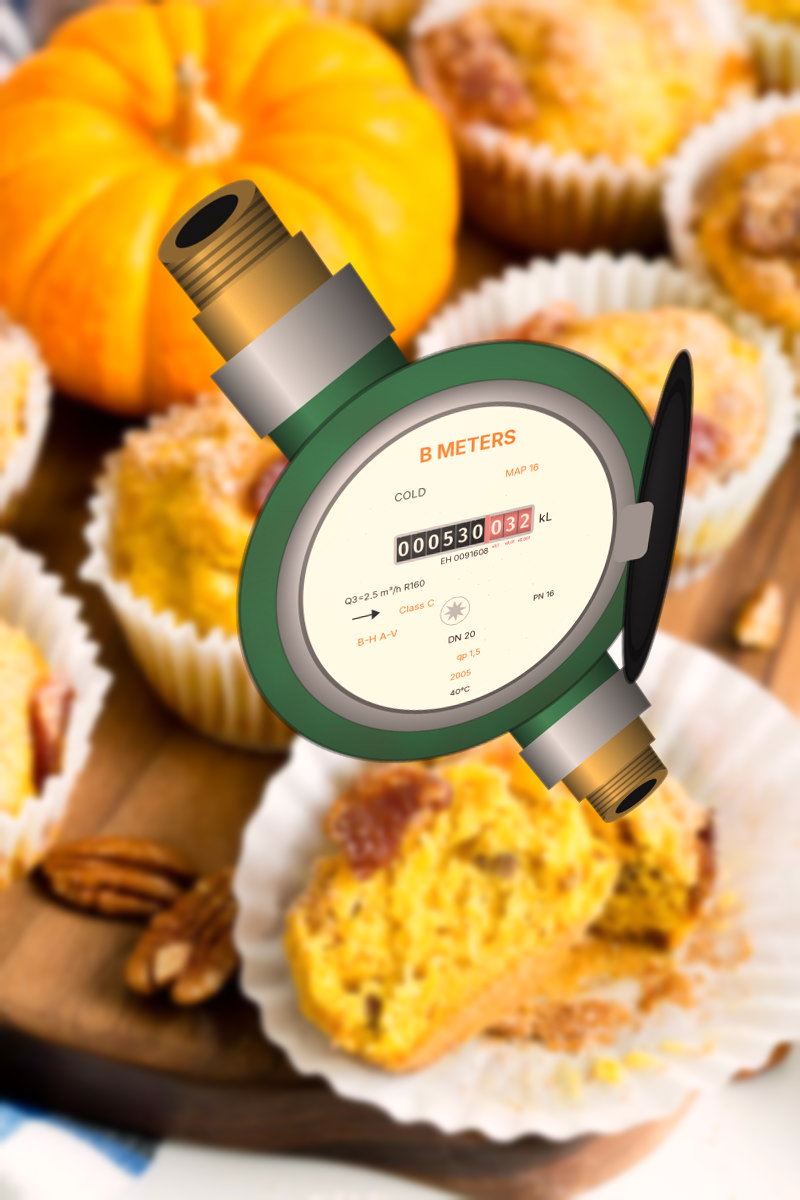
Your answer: {"value": 530.032, "unit": "kL"}
